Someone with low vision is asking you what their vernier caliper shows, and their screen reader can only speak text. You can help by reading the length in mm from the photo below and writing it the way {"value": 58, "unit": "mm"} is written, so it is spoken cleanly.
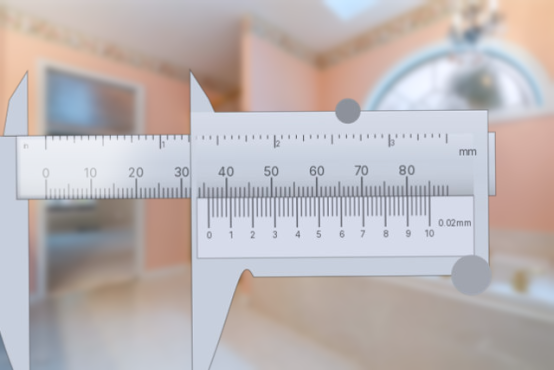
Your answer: {"value": 36.0, "unit": "mm"}
